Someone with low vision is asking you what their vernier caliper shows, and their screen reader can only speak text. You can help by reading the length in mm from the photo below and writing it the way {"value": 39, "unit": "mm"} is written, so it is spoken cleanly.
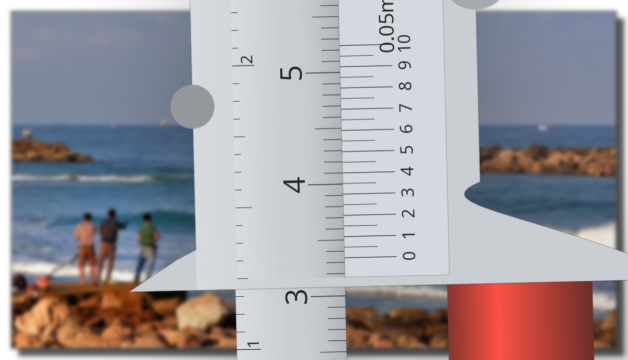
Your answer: {"value": 33.4, "unit": "mm"}
